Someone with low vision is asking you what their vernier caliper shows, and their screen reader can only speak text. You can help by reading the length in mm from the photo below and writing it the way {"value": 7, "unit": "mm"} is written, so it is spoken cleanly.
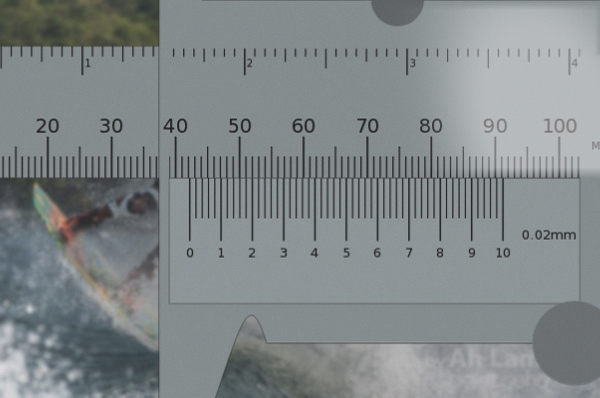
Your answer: {"value": 42.2, "unit": "mm"}
